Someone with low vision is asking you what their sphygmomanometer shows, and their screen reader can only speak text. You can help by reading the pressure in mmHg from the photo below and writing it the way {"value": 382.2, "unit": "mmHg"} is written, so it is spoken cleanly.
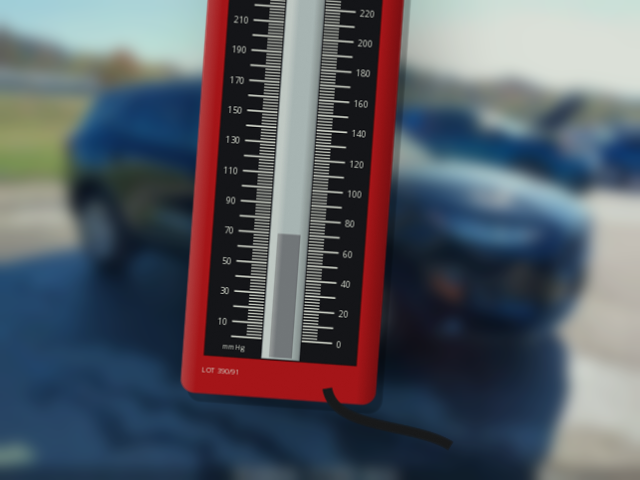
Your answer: {"value": 70, "unit": "mmHg"}
